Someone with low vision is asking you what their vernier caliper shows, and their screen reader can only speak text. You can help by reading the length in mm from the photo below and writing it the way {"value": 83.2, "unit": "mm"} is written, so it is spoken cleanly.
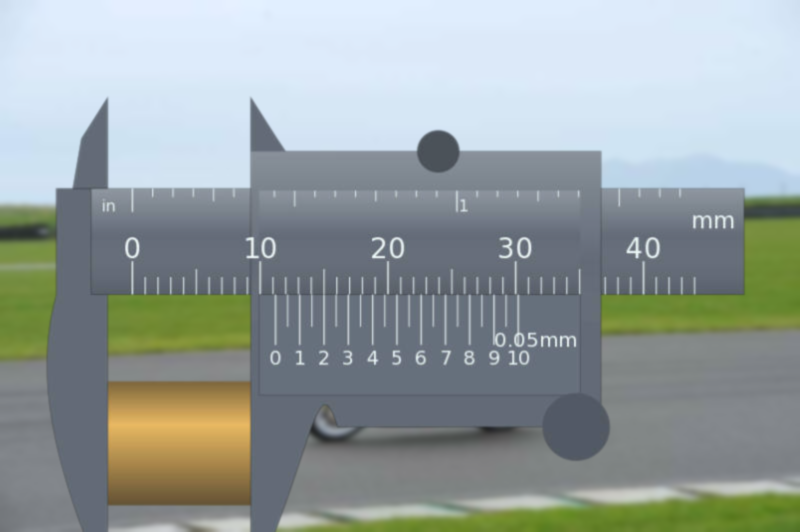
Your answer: {"value": 11.2, "unit": "mm"}
